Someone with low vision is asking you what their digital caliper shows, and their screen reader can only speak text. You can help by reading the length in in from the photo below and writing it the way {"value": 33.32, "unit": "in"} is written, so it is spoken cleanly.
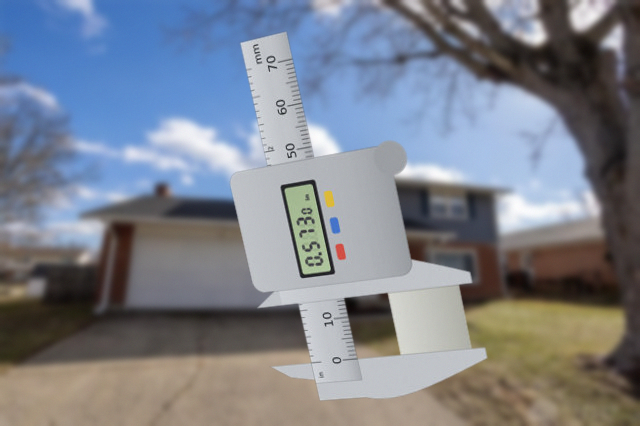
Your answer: {"value": 0.5730, "unit": "in"}
